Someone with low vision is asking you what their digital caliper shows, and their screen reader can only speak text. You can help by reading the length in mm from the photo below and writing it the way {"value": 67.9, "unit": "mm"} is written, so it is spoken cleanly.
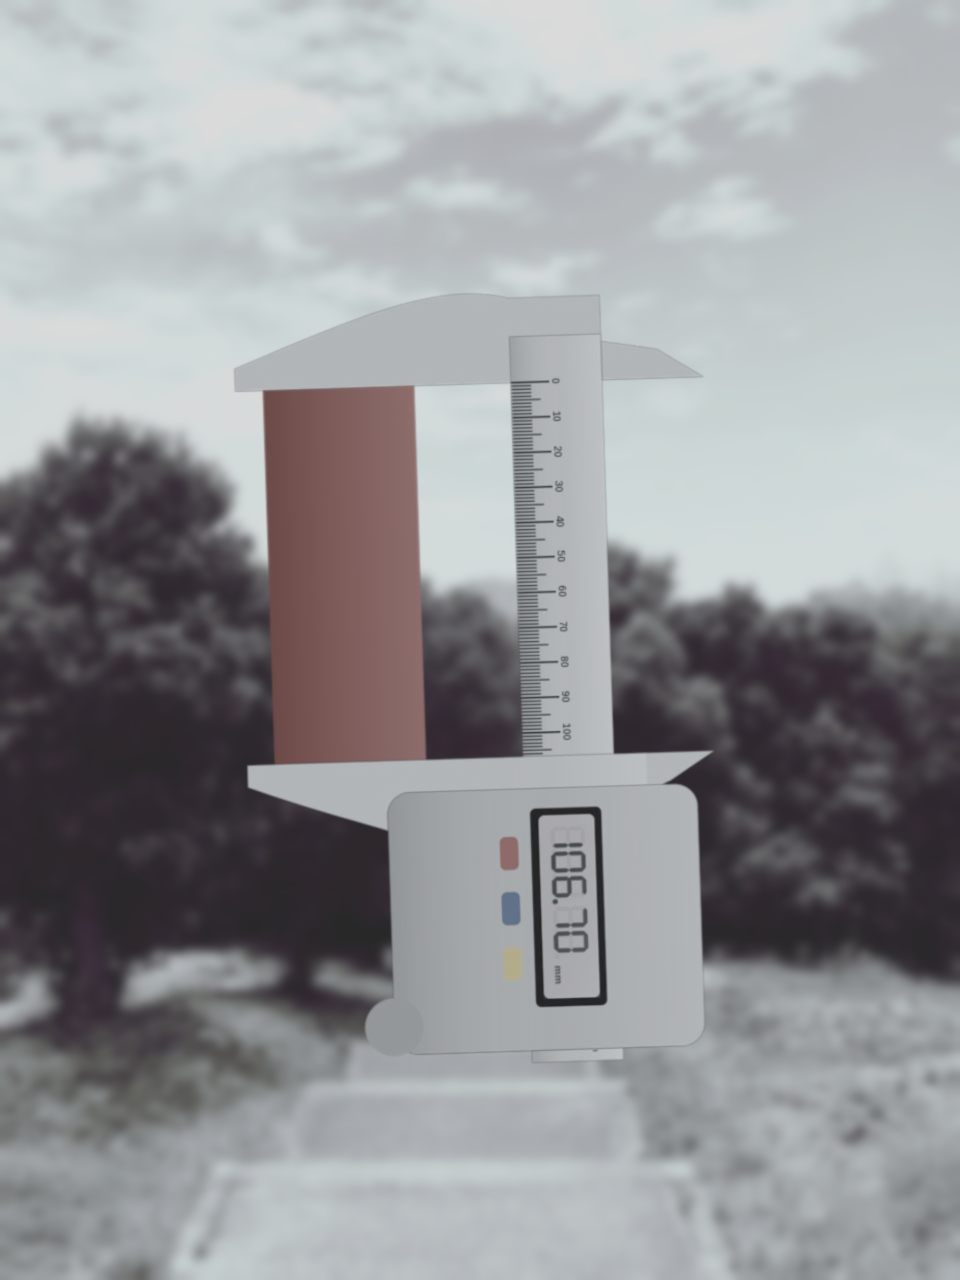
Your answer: {"value": 106.70, "unit": "mm"}
